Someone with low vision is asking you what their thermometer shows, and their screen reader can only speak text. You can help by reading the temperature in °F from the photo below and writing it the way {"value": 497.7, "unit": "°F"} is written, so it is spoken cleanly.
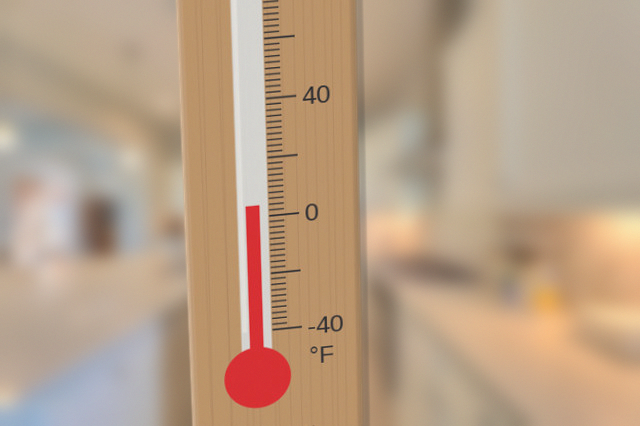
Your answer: {"value": 4, "unit": "°F"}
